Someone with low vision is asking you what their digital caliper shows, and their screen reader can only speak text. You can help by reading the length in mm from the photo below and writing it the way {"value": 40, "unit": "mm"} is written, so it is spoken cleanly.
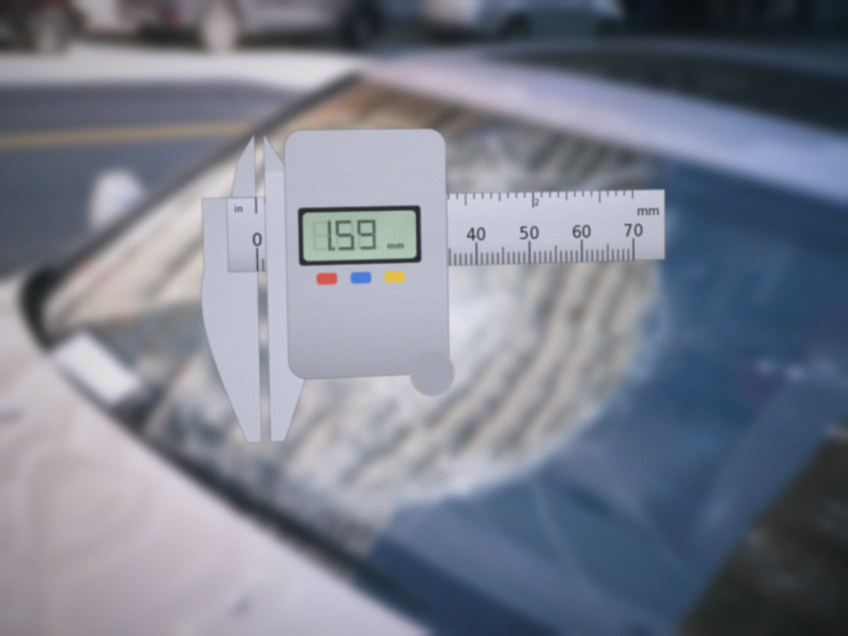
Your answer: {"value": 1.59, "unit": "mm"}
